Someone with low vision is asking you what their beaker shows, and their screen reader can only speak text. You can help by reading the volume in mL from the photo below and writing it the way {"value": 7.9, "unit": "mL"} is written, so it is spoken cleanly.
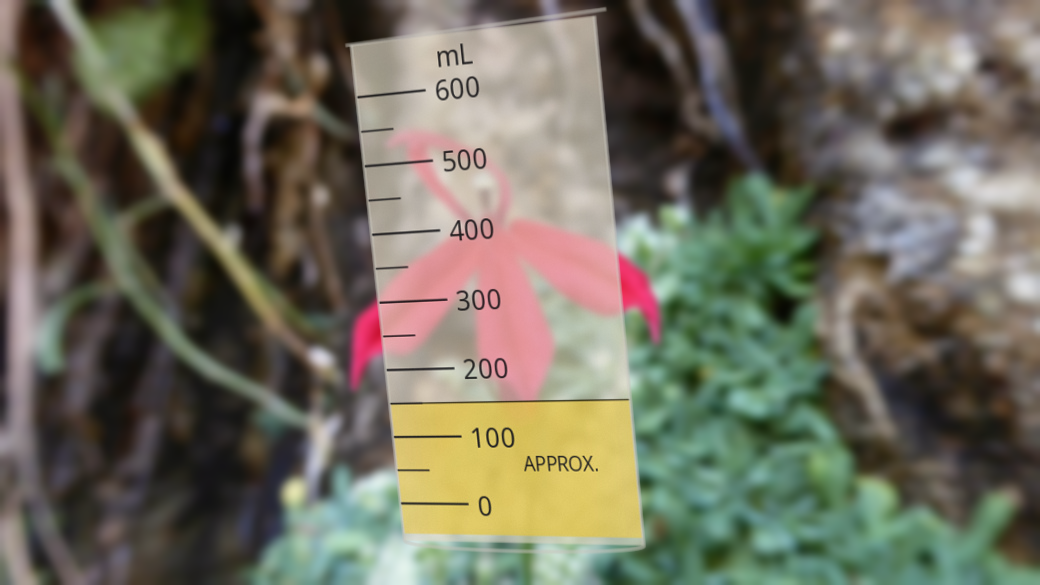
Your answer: {"value": 150, "unit": "mL"}
